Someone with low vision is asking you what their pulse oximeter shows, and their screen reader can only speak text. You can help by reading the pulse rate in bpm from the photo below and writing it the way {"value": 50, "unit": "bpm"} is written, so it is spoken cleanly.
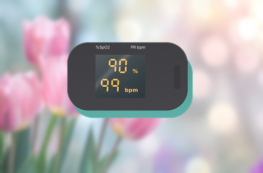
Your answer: {"value": 99, "unit": "bpm"}
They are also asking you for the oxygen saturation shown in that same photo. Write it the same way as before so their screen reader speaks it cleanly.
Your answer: {"value": 90, "unit": "%"}
